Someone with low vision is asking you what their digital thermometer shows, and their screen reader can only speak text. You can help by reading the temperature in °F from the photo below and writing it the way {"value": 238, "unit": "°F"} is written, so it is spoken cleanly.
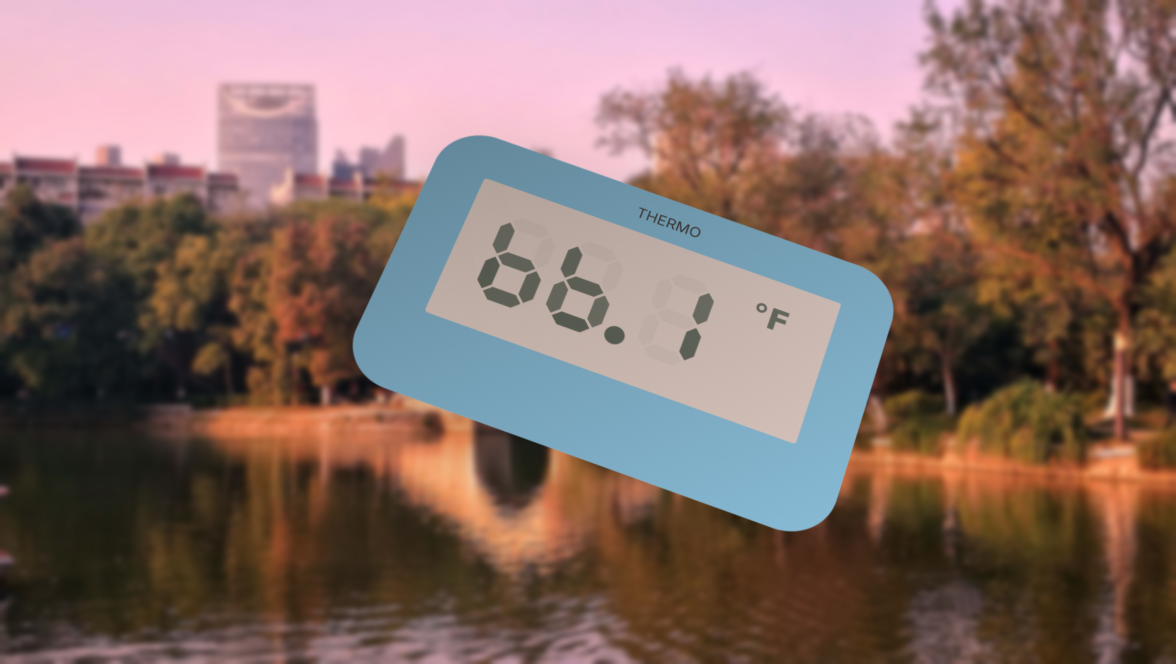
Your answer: {"value": 66.1, "unit": "°F"}
